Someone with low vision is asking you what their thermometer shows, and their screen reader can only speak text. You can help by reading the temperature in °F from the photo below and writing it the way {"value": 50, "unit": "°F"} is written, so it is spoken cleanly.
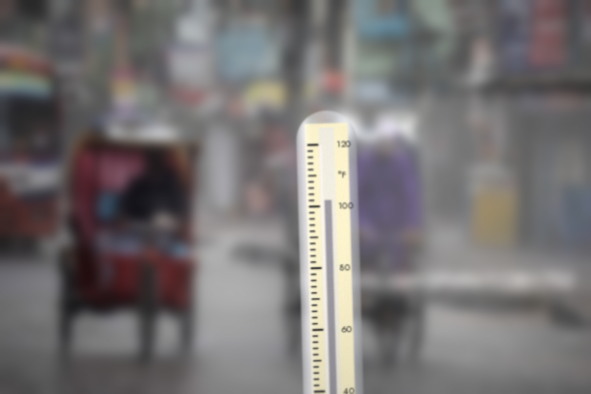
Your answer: {"value": 102, "unit": "°F"}
